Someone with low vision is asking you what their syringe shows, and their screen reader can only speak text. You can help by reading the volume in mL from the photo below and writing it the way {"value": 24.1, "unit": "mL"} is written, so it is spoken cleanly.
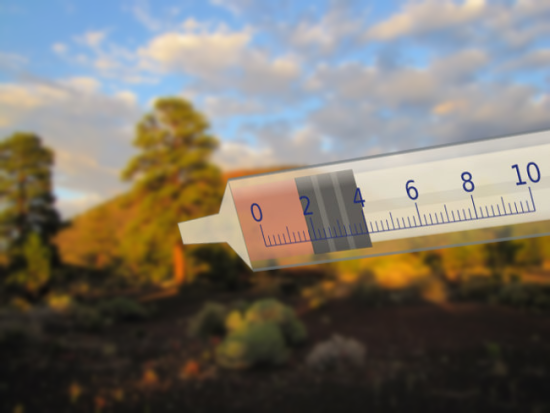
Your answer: {"value": 1.8, "unit": "mL"}
